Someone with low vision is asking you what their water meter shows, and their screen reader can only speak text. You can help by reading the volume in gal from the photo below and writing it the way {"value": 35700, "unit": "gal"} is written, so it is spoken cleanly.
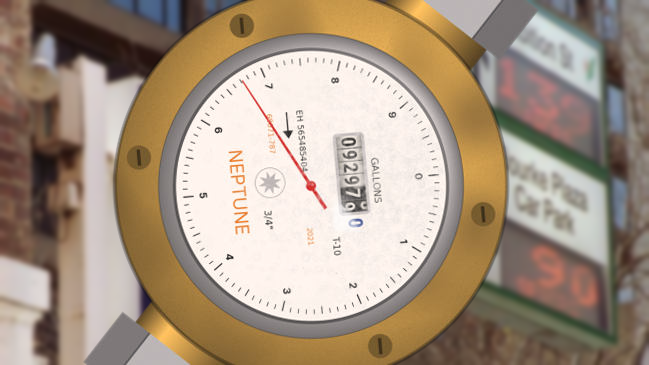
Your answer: {"value": 929786.7, "unit": "gal"}
